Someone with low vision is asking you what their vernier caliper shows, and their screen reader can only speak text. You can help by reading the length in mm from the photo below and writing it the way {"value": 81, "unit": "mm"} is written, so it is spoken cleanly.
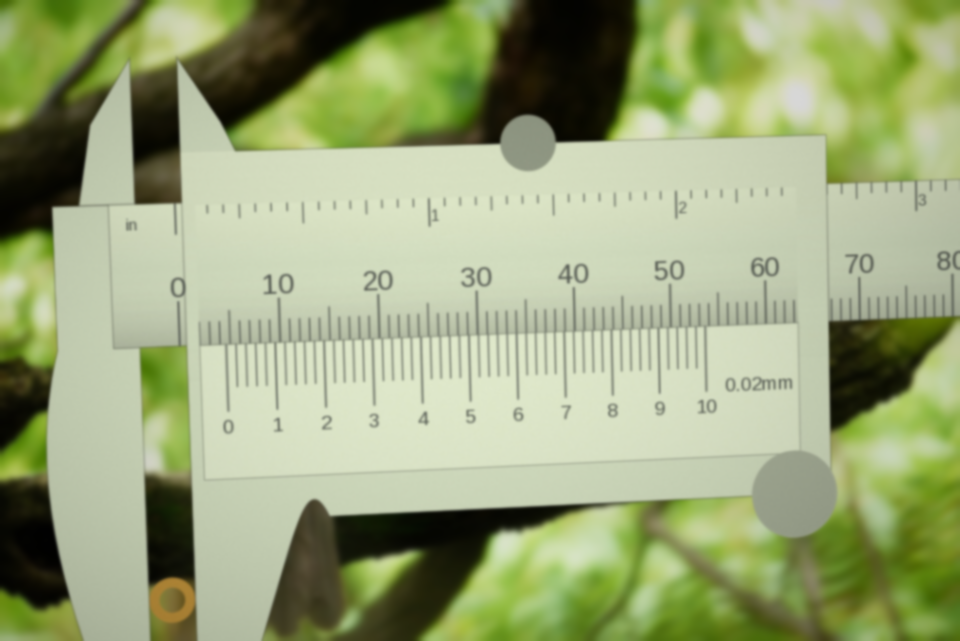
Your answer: {"value": 4.6, "unit": "mm"}
